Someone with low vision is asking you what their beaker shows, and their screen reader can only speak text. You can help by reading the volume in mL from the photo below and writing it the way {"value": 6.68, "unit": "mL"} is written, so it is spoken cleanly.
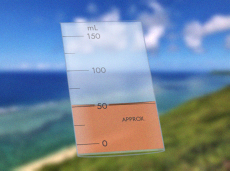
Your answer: {"value": 50, "unit": "mL"}
